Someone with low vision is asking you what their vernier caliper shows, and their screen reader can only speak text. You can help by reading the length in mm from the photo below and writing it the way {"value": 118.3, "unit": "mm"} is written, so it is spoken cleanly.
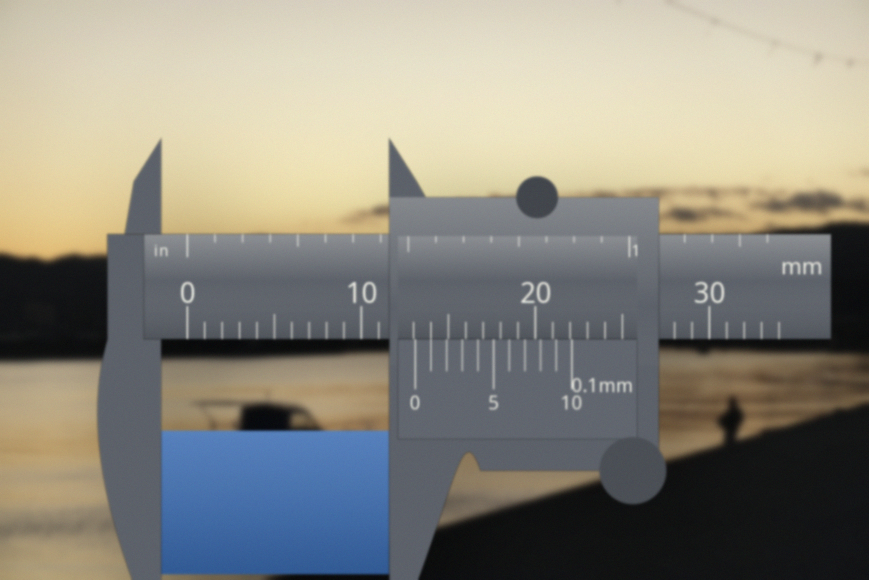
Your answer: {"value": 13.1, "unit": "mm"}
